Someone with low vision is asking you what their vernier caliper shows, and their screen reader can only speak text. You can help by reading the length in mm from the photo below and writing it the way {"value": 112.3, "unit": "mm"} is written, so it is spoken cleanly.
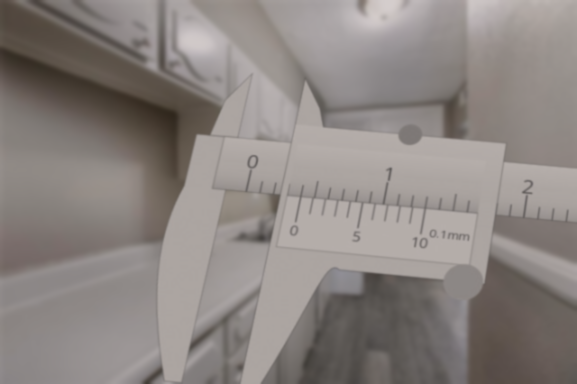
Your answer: {"value": 4.0, "unit": "mm"}
